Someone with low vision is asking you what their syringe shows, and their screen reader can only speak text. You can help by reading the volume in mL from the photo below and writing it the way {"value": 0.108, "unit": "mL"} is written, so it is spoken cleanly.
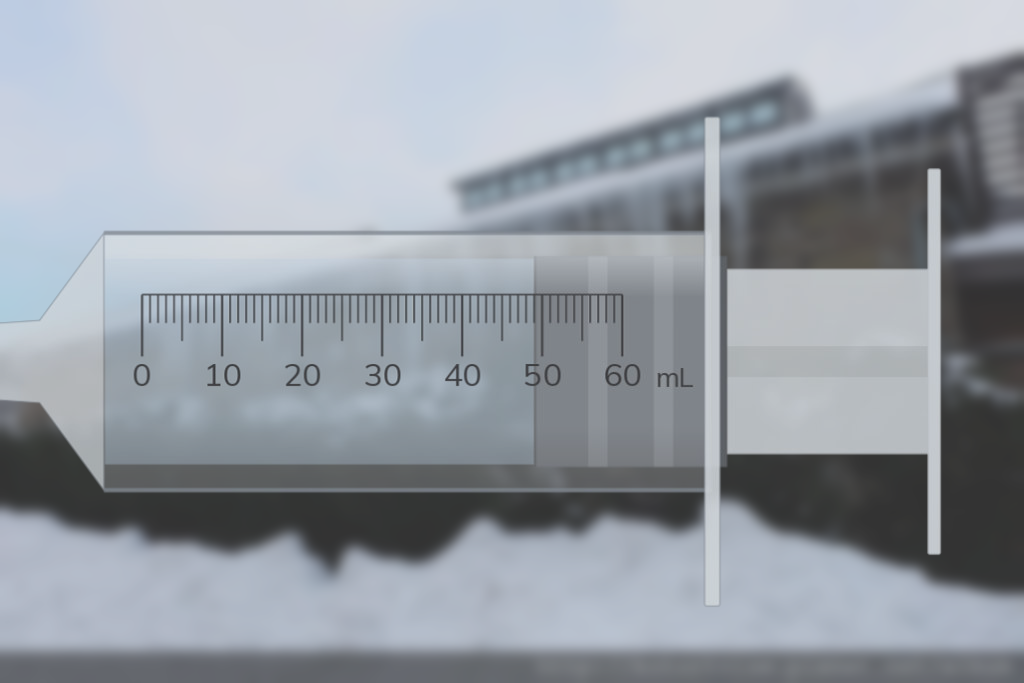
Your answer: {"value": 49, "unit": "mL"}
